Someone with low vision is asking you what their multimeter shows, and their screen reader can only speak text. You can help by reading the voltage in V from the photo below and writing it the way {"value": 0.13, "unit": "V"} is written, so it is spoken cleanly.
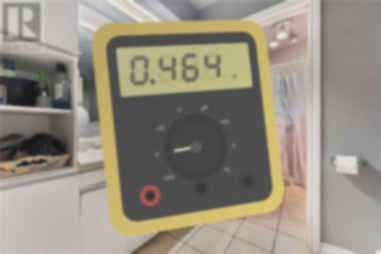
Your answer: {"value": 0.464, "unit": "V"}
